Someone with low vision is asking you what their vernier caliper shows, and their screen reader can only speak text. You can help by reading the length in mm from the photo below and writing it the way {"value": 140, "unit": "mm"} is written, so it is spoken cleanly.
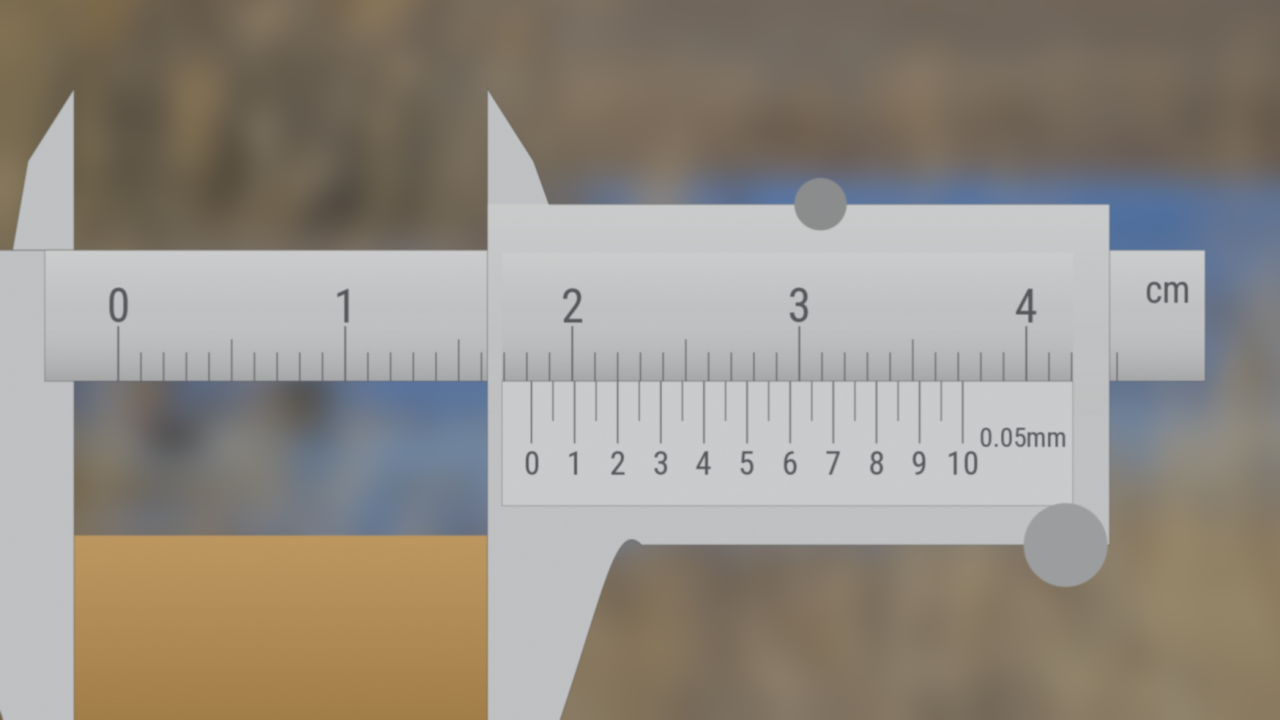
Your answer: {"value": 18.2, "unit": "mm"}
